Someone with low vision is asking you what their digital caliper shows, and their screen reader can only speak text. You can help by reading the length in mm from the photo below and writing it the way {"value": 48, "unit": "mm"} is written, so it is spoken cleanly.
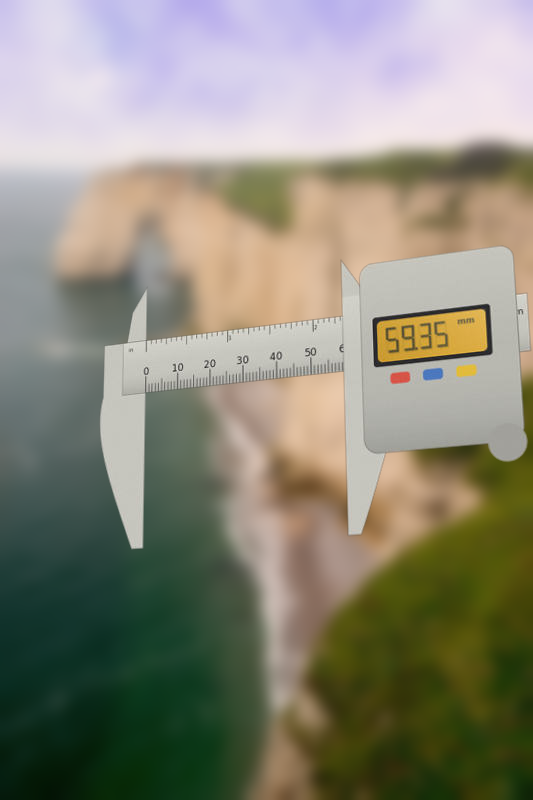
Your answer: {"value": 59.35, "unit": "mm"}
